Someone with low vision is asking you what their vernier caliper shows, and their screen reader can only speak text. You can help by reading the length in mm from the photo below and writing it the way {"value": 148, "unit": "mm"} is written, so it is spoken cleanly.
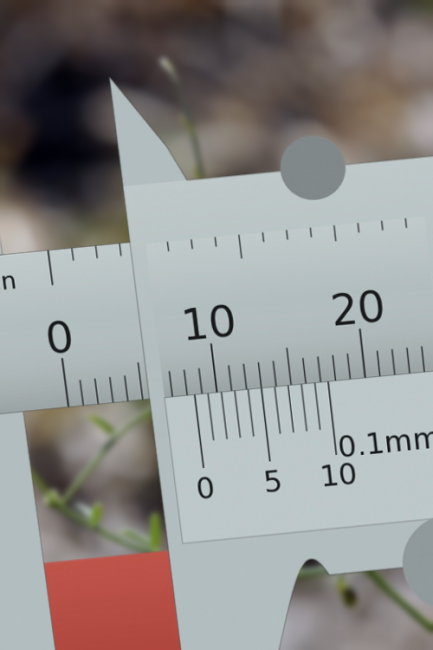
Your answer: {"value": 8.5, "unit": "mm"}
